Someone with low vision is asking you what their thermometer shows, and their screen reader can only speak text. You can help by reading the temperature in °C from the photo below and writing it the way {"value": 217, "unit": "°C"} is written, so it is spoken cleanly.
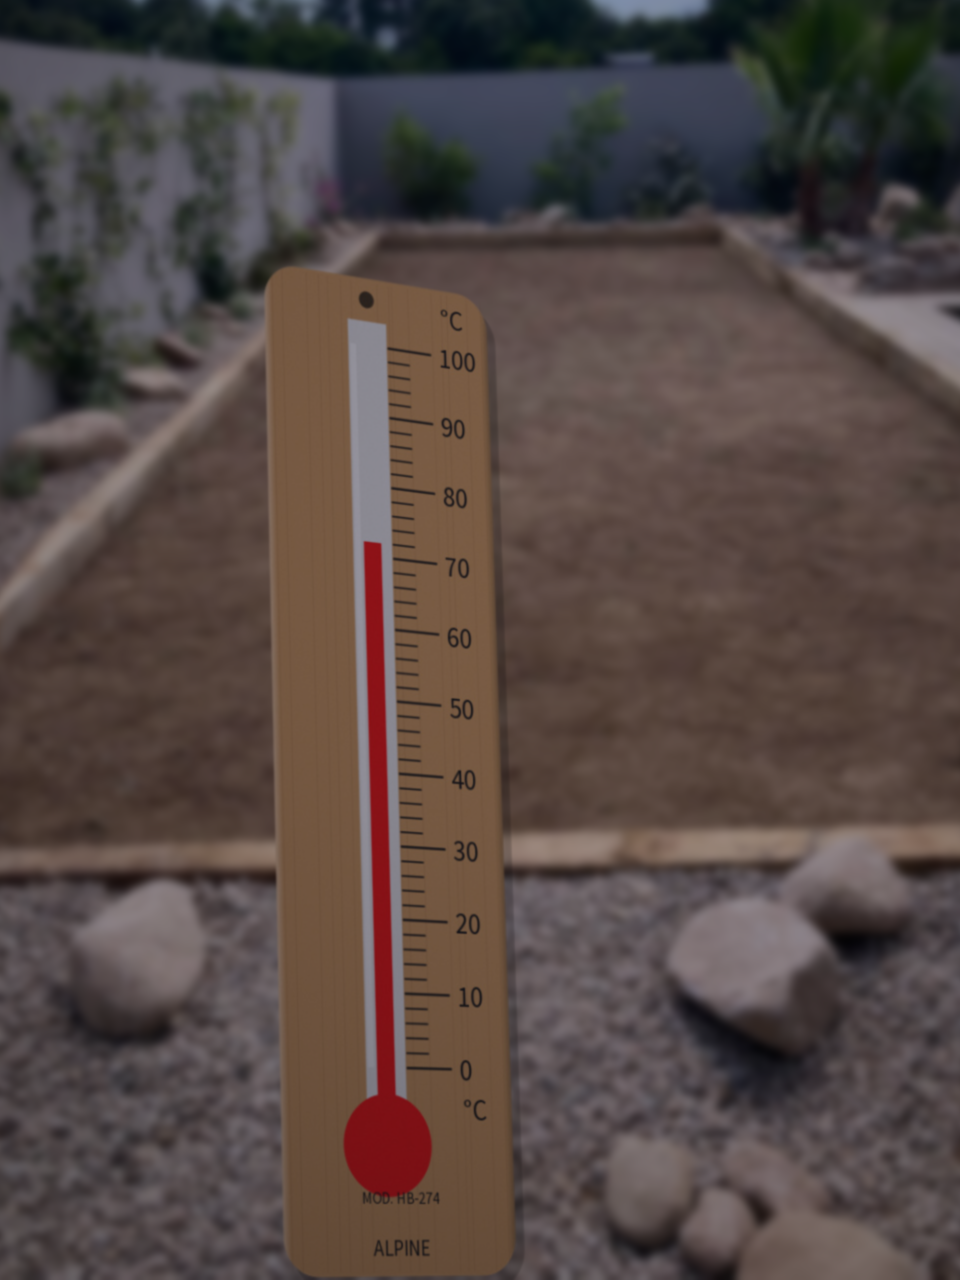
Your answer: {"value": 72, "unit": "°C"}
